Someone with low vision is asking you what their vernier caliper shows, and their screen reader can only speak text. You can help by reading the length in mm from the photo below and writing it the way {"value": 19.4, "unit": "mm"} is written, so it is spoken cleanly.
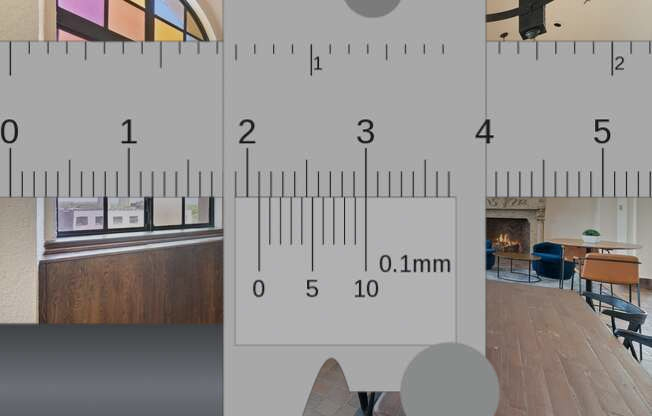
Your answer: {"value": 21.0, "unit": "mm"}
